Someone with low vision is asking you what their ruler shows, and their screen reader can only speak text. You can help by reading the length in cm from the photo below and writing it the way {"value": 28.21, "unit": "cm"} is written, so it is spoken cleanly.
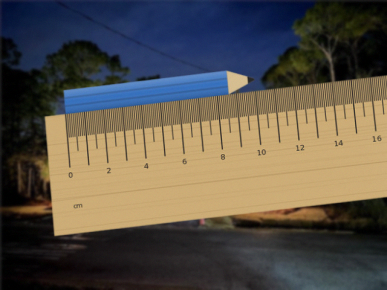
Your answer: {"value": 10, "unit": "cm"}
